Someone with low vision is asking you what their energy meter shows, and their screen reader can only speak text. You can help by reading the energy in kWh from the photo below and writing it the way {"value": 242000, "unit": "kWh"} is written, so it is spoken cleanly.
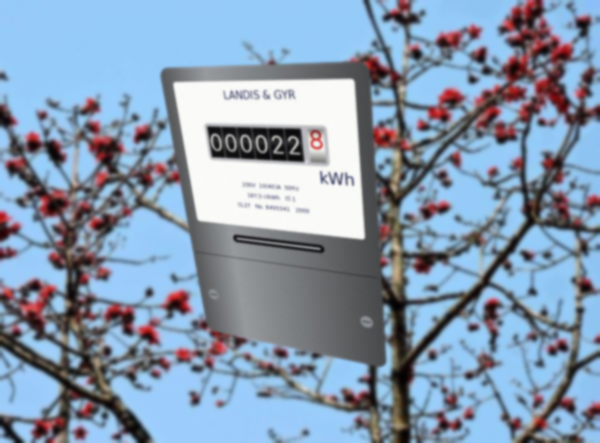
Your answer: {"value": 22.8, "unit": "kWh"}
